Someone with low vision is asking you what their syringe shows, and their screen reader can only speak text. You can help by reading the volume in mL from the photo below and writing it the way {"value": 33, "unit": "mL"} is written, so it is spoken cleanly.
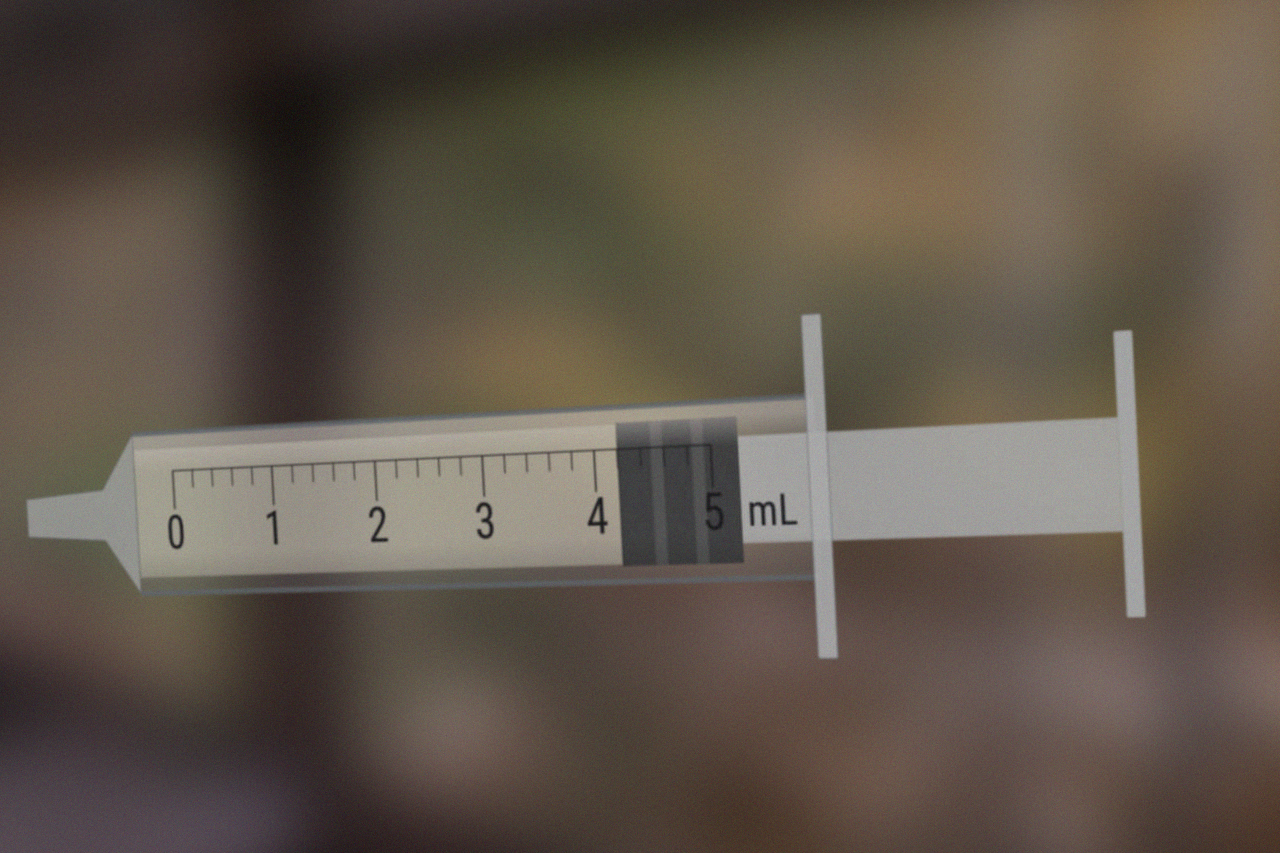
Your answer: {"value": 4.2, "unit": "mL"}
